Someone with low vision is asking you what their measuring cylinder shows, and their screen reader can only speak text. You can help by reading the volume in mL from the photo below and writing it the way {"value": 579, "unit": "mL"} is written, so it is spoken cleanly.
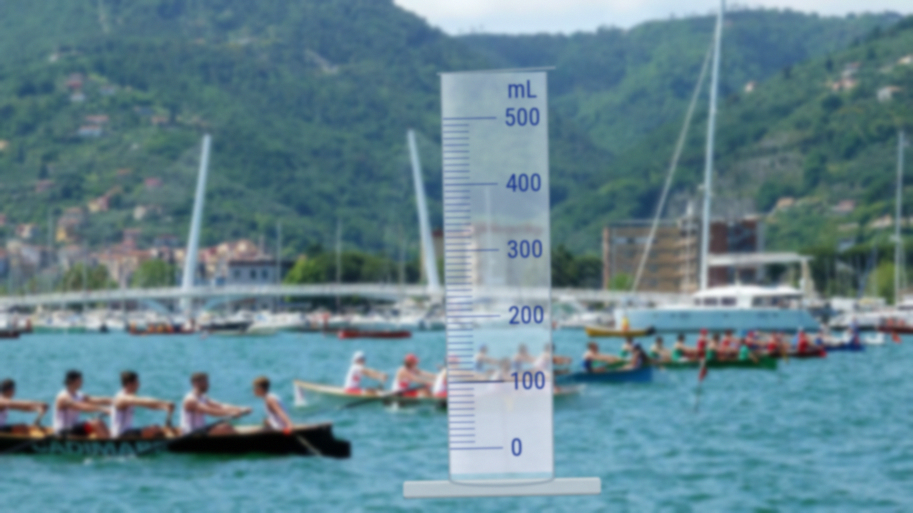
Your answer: {"value": 100, "unit": "mL"}
